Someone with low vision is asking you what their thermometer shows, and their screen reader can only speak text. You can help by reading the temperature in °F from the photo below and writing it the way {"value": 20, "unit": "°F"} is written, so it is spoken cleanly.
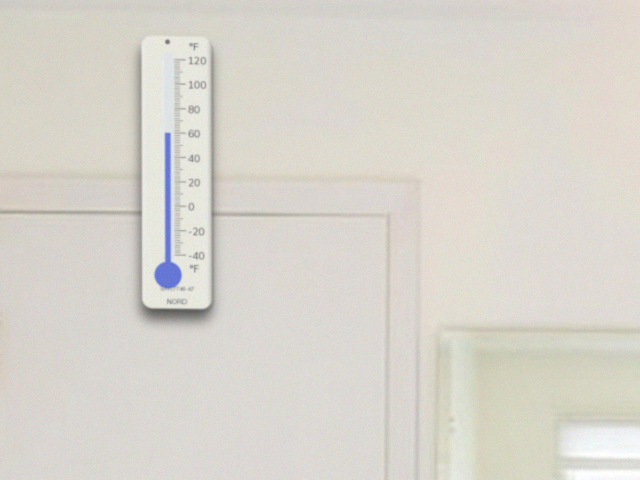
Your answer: {"value": 60, "unit": "°F"}
